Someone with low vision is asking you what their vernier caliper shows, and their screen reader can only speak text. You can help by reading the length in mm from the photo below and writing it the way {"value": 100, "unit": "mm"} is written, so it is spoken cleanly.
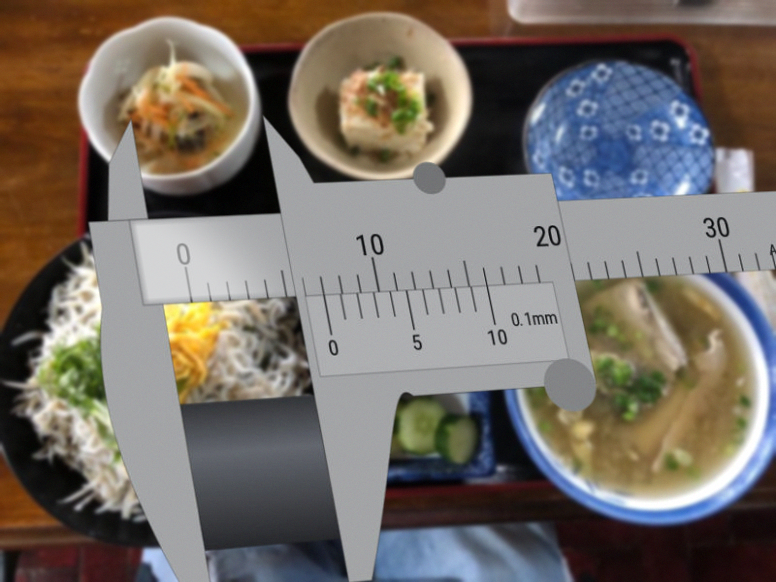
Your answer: {"value": 7.0, "unit": "mm"}
